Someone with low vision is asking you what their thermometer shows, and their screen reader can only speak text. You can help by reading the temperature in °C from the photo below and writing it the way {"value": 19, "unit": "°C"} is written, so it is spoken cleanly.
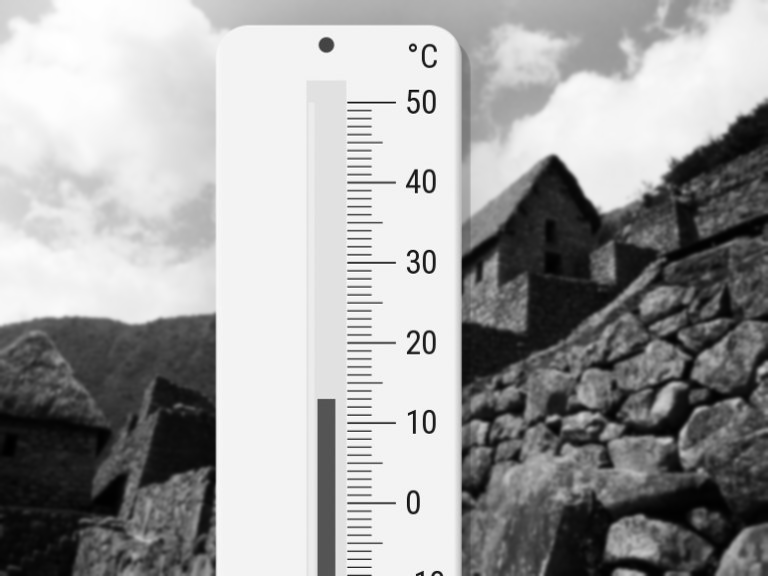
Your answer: {"value": 13, "unit": "°C"}
